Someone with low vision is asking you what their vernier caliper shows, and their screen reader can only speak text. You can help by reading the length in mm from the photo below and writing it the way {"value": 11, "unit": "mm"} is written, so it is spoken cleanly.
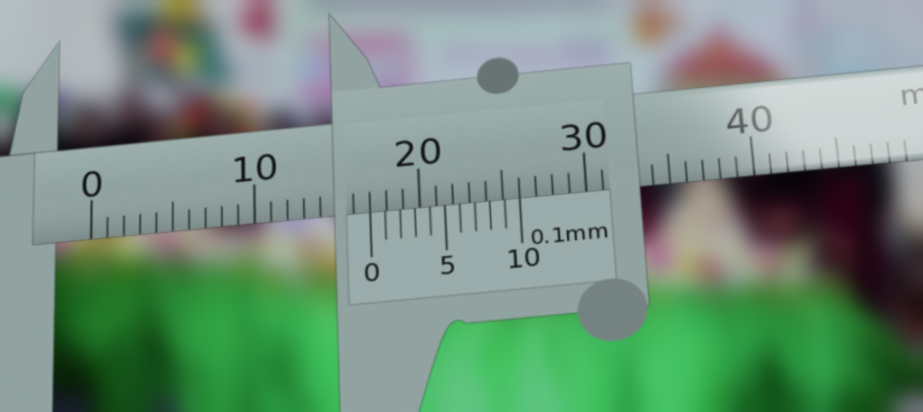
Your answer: {"value": 17.0, "unit": "mm"}
